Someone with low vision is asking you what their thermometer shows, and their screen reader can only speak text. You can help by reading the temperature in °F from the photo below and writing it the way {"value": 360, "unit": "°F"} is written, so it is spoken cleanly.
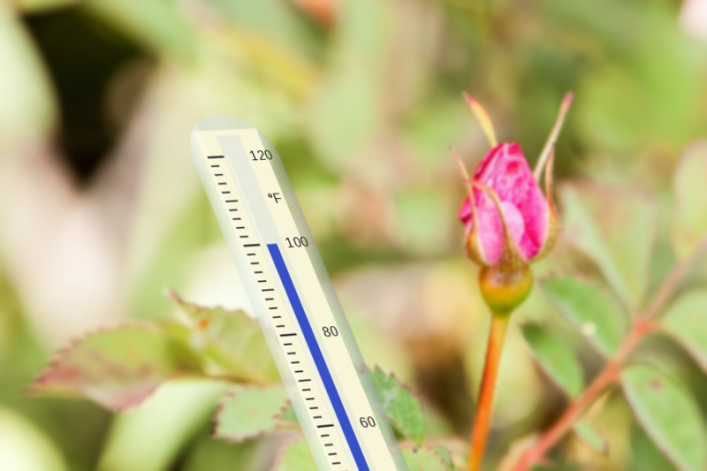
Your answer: {"value": 100, "unit": "°F"}
